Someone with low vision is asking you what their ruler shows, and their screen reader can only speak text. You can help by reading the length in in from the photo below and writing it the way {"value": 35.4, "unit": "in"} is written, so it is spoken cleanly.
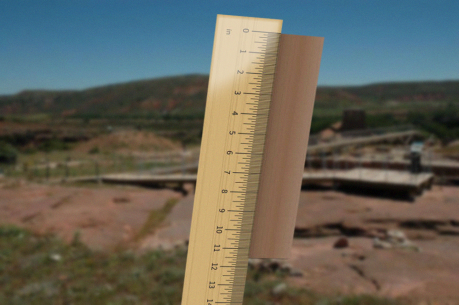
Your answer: {"value": 11.5, "unit": "in"}
